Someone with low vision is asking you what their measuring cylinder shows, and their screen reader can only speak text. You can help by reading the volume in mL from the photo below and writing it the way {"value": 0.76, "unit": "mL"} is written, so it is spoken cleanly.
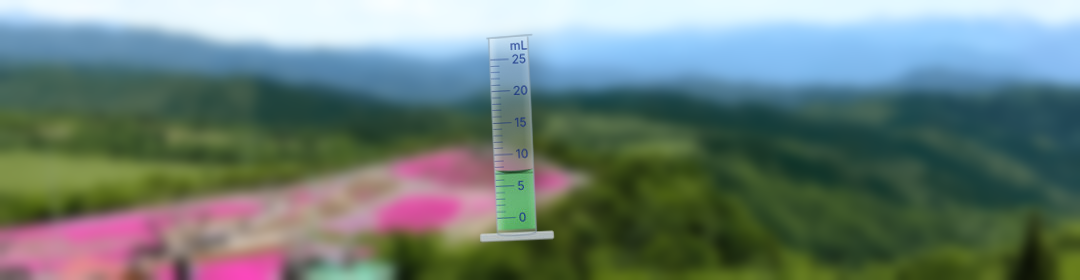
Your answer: {"value": 7, "unit": "mL"}
